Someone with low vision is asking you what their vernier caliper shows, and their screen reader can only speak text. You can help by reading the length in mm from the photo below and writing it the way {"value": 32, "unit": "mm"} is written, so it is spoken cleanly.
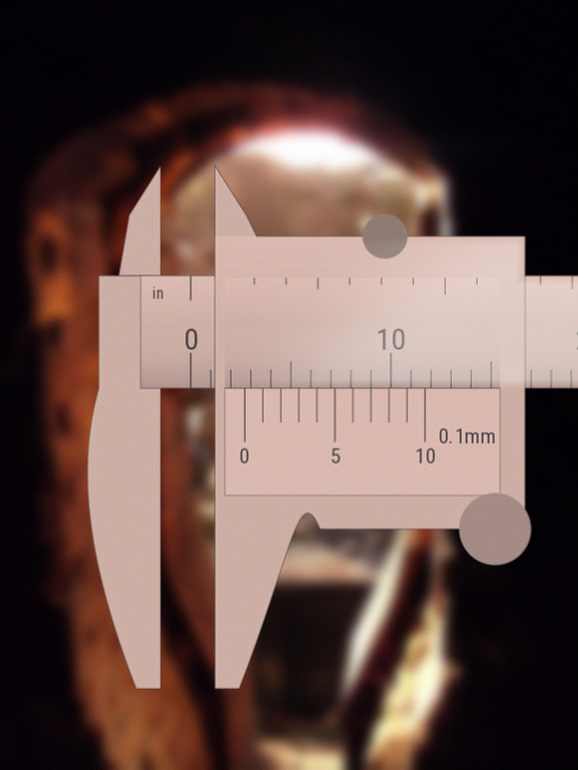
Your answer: {"value": 2.7, "unit": "mm"}
